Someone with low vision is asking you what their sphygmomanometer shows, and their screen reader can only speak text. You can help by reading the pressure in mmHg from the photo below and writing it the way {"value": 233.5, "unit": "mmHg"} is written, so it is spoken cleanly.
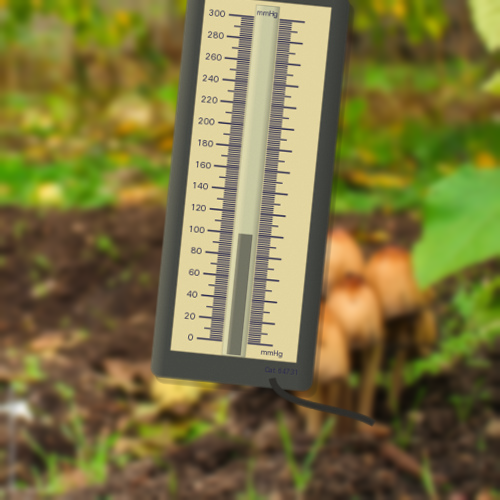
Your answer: {"value": 100, "unit": "mmHg"}
